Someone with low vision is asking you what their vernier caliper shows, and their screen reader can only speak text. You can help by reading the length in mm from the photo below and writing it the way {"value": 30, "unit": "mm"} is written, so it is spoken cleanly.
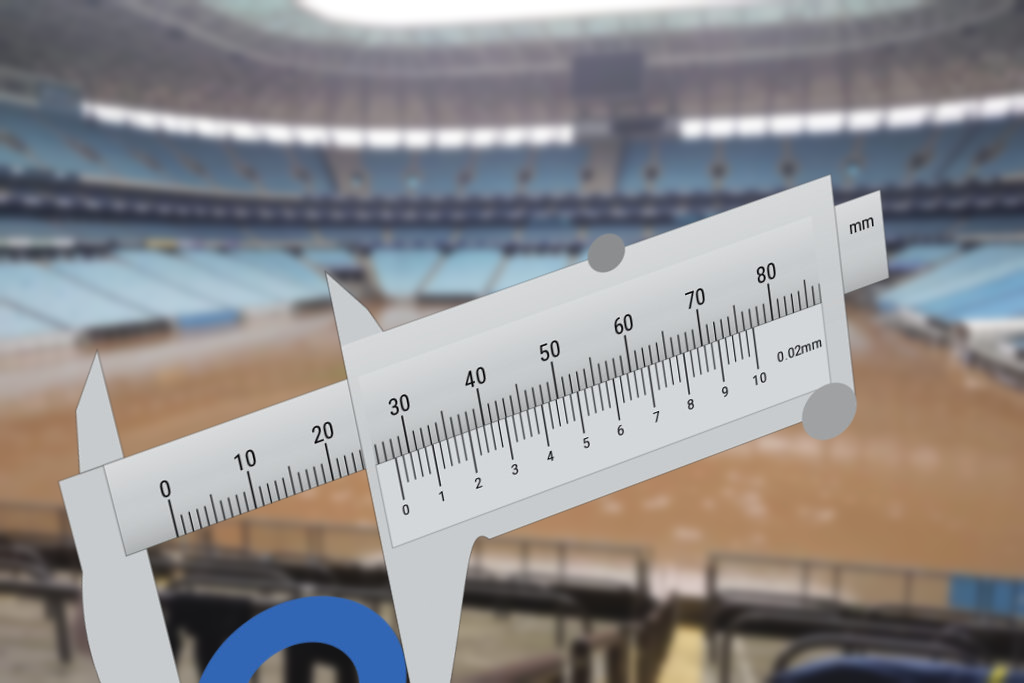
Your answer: {"value": 28.2, "unit": "mm"}
